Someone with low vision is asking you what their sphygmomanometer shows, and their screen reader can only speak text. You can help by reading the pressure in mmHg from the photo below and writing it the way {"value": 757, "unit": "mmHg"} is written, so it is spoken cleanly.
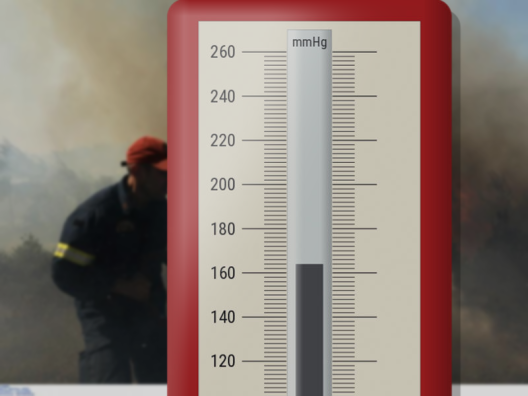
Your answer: {"value": 164, "unit": "mmHg"}
